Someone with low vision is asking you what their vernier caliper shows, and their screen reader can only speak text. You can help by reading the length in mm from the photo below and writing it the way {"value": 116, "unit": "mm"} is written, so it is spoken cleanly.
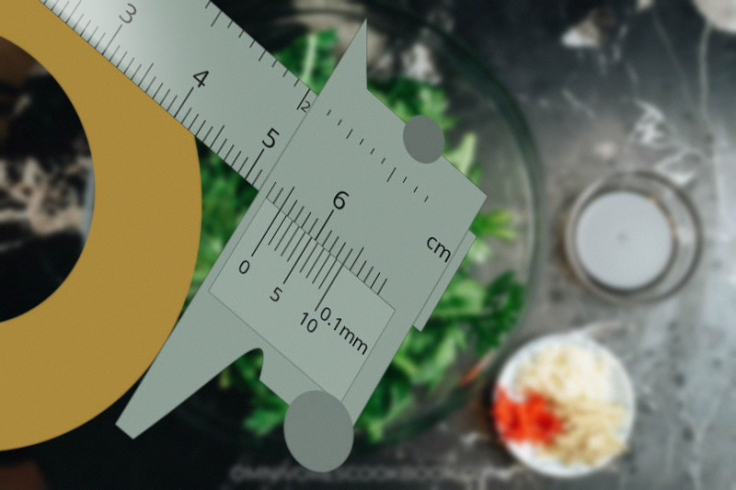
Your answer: {"value": 55.0, "unit": "mm"}
